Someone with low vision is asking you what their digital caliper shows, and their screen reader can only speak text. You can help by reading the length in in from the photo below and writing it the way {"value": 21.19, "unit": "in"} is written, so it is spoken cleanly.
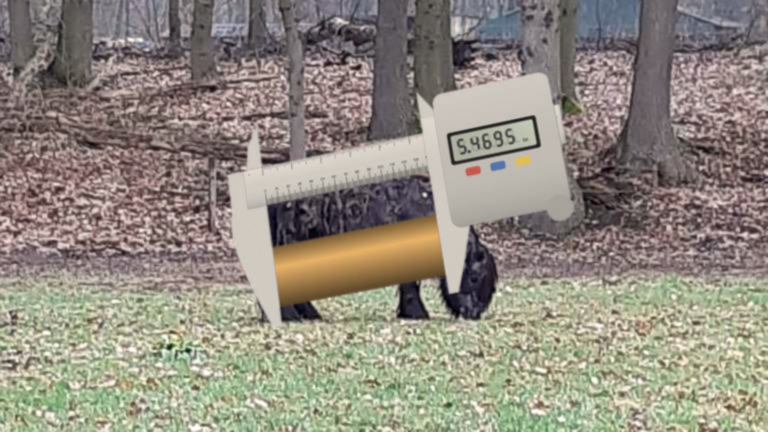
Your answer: {"value": 5.4695, "unit": "in"}
